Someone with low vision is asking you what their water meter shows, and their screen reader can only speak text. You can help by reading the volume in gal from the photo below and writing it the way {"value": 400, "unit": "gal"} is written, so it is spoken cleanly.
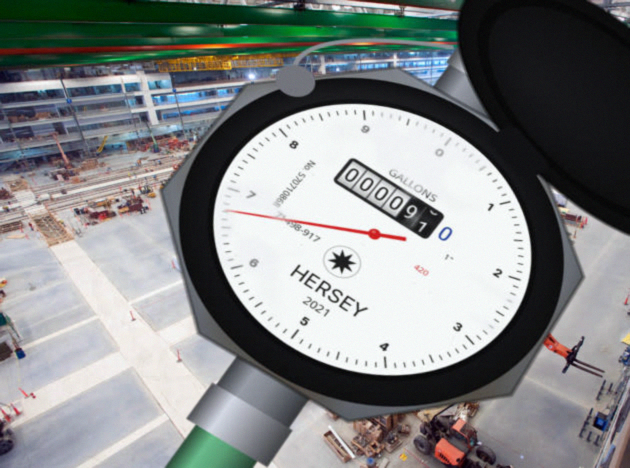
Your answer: {"value": 906.7, "unit": "gal"}
